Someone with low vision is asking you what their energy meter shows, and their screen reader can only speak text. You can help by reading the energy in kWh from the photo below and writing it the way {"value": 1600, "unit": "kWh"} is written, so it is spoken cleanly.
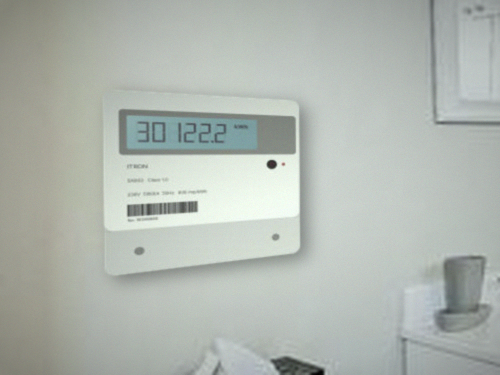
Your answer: {"value": 30122.2, "unit": "kWh"}
